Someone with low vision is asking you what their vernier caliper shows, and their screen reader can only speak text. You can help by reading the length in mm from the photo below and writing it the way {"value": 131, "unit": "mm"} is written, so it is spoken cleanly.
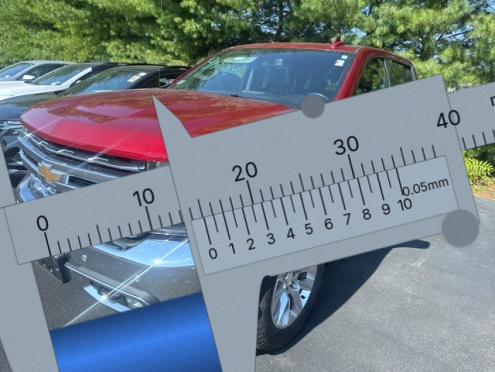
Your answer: {"value": 15.1, "unit": "mm"}
